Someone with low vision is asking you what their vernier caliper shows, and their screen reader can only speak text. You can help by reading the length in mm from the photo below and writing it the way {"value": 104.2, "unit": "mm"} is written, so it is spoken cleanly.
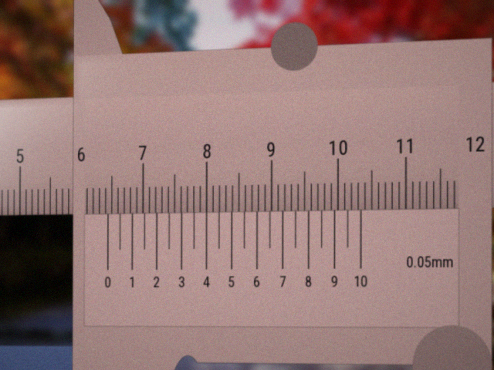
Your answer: {"value": 64.4, "unit": "mm"}
